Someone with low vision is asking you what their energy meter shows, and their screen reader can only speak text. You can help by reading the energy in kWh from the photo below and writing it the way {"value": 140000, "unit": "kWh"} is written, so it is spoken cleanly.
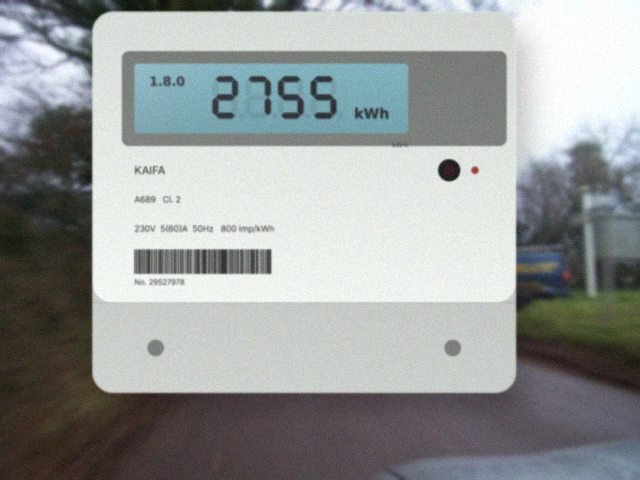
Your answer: {"value": 2755, "unit": "kWh"}
